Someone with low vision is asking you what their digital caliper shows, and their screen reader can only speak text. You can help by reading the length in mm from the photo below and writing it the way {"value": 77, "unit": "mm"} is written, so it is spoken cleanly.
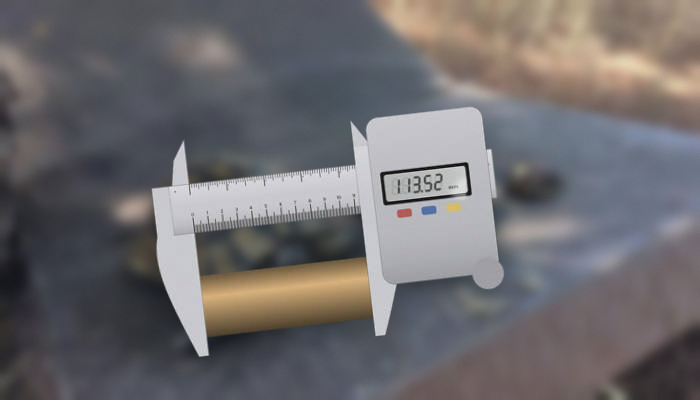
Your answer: {"value": 113.52, "unit": "mm"}
